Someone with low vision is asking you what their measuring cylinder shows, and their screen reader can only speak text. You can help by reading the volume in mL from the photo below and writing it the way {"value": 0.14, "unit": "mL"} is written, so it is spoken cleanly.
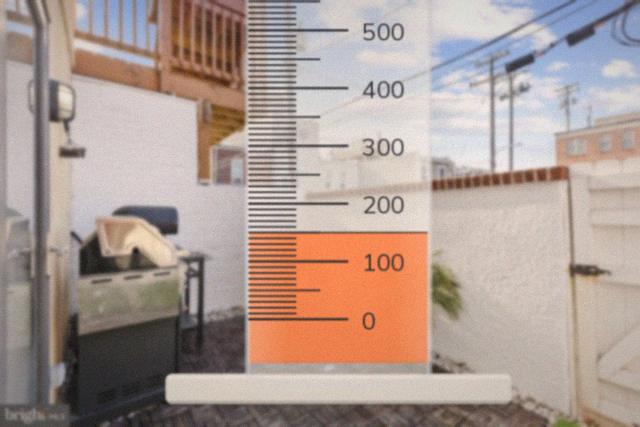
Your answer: {"value": 150, "unit": "mL"}
